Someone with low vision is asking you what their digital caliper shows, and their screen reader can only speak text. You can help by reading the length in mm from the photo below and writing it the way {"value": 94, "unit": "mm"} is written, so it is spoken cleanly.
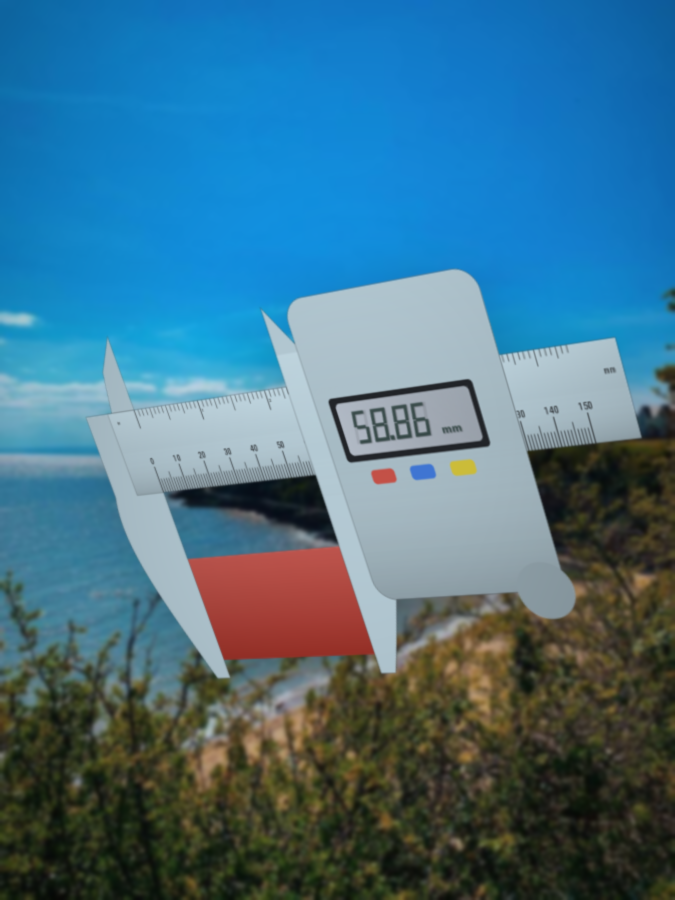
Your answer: {"value": 58.86, "unit": "mm"}
